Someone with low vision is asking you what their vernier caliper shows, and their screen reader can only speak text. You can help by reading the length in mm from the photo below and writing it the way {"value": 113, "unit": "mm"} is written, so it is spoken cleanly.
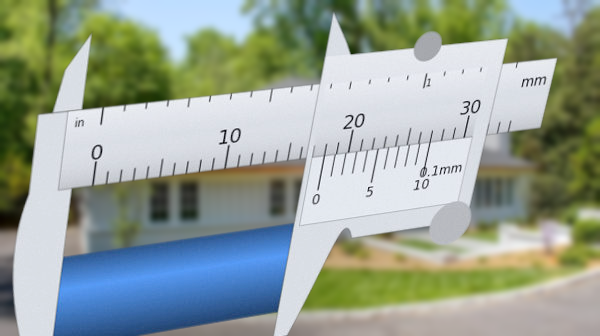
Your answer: {"value": 18.0, "unit": "mm"}
